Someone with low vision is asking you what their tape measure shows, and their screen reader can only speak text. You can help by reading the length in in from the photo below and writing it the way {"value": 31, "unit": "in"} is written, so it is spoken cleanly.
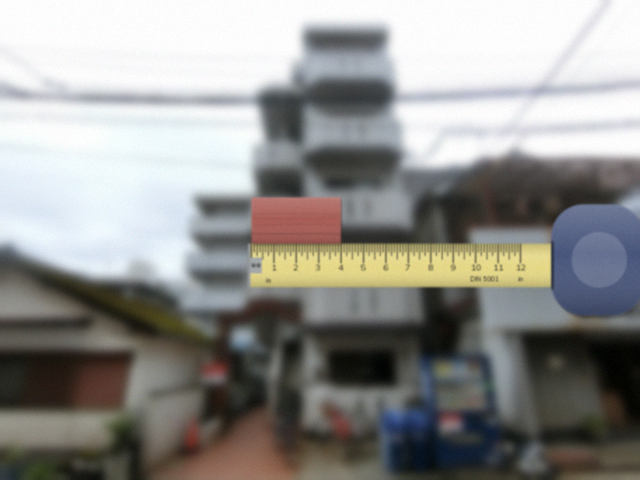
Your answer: {"value": 4, "unit": "in"}
